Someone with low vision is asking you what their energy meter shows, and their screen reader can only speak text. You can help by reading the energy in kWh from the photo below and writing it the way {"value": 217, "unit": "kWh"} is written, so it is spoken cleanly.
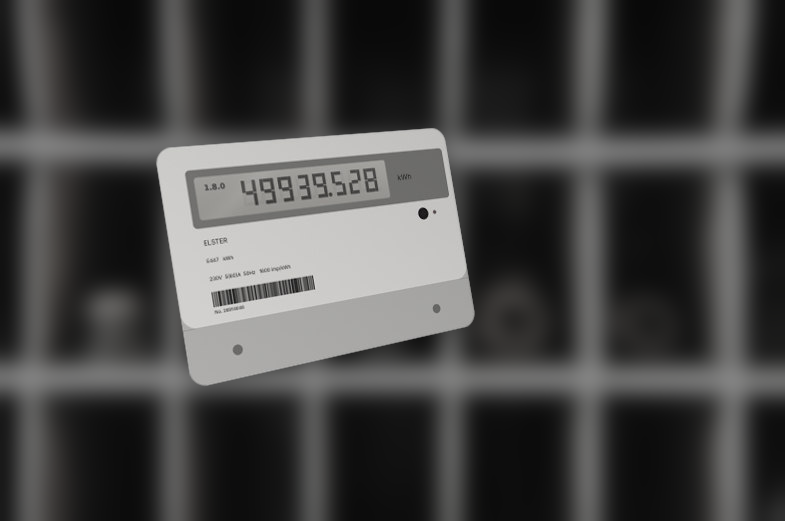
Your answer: {"value": 49939.528, "unit": "kWh"}
